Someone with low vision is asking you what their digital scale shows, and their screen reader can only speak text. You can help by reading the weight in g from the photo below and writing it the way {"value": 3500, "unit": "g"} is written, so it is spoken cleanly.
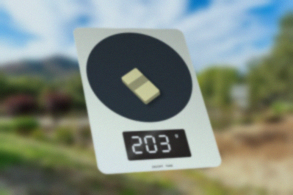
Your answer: {"value": 203, "unit": "g"}
